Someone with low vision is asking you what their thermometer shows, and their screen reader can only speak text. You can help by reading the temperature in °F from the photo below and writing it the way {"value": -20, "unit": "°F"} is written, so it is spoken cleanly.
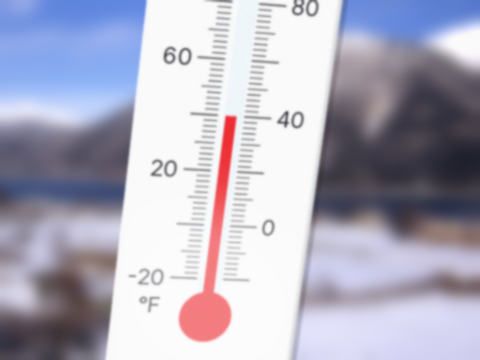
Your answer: {"value": 40, "unit": "°F"}
